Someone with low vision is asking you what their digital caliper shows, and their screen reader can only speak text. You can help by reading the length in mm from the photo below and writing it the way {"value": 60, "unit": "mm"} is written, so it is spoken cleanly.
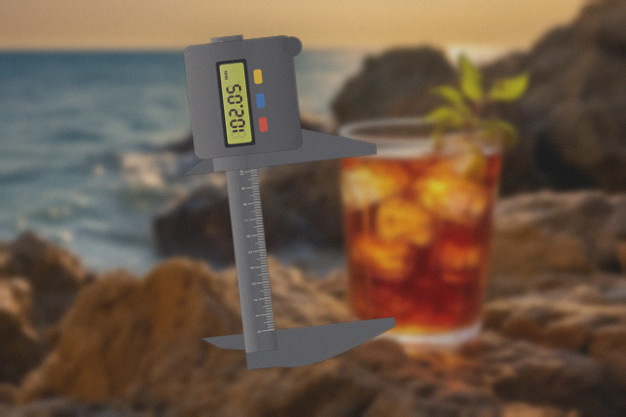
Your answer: {"value": 102.05, "unit": "mm"}
